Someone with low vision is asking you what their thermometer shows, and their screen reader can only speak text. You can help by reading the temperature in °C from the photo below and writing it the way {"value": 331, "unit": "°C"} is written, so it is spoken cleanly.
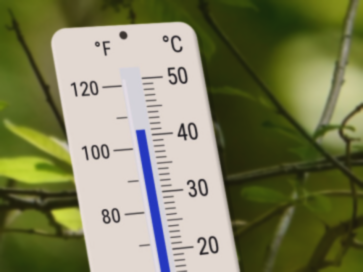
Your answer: {"value": 41, "unit": "°C"}
